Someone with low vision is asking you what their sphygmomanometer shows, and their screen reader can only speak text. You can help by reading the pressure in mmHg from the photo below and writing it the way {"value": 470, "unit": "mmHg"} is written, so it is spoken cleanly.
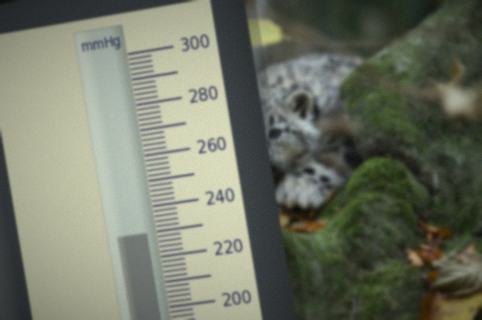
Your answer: {"value": 230, "unit": "mmHg"}
